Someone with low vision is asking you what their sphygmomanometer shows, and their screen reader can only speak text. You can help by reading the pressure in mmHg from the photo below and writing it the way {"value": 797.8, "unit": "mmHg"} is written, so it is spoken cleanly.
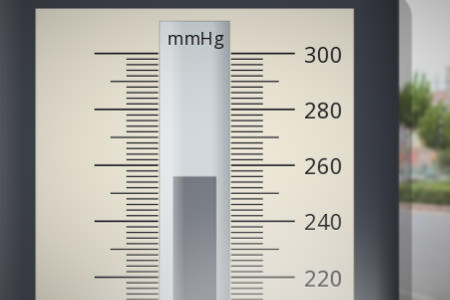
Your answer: {"value": 256, "unit": "mmHg"}
